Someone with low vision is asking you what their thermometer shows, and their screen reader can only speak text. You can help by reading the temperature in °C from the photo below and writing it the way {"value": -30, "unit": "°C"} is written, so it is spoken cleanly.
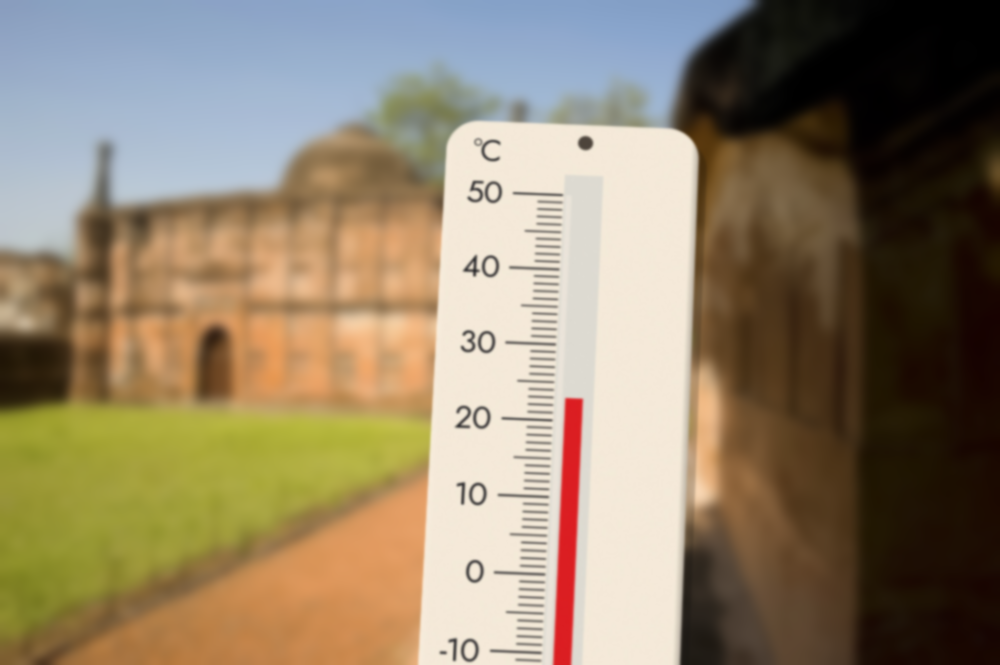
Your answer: {"value": 23, "unit": "°C"}
